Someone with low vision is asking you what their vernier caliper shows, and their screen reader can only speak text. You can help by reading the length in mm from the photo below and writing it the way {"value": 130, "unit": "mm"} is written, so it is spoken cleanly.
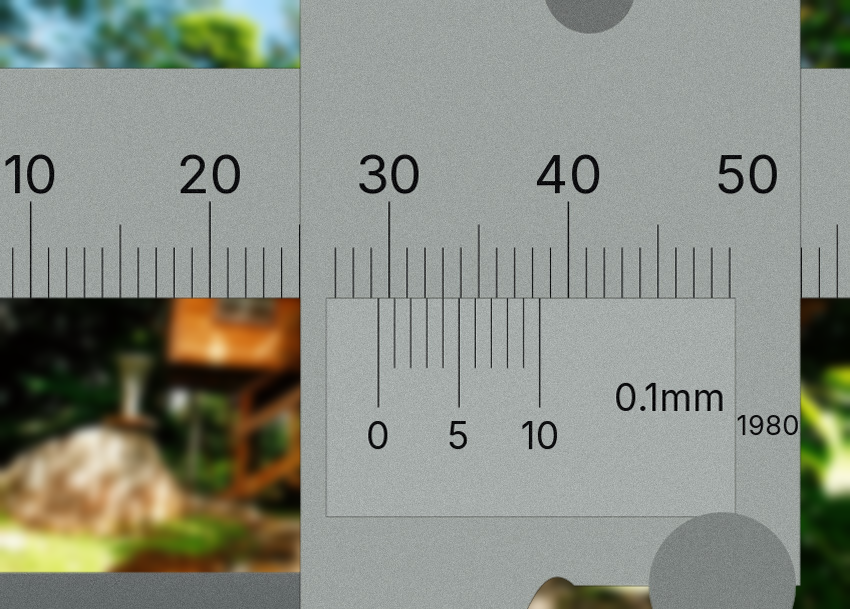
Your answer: {"value": 29.4, "unit": "mm"}
